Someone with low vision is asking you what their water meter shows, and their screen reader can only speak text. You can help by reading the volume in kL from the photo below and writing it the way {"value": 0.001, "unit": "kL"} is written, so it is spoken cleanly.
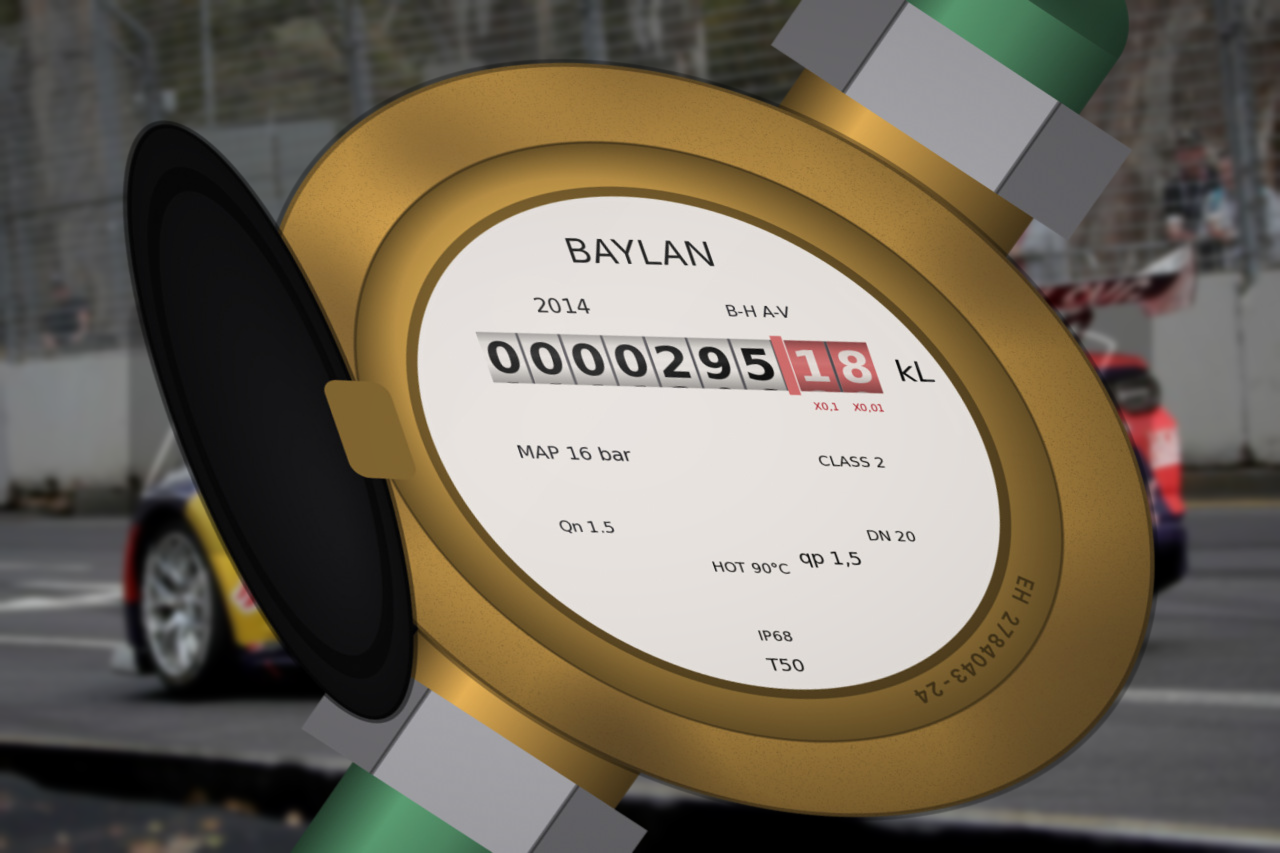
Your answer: {"value": 295.18, "unit": "kL"}
